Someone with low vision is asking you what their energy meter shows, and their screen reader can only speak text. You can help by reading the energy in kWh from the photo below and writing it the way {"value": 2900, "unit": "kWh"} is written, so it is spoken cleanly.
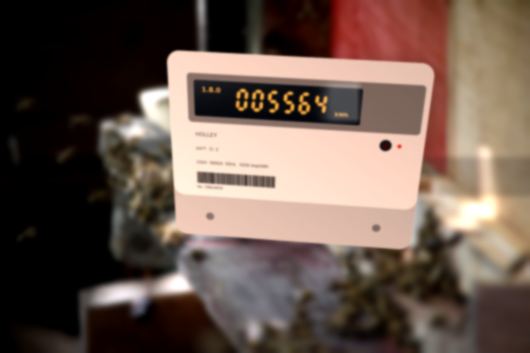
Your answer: {"value": 5564, "unit": "kWh"}
